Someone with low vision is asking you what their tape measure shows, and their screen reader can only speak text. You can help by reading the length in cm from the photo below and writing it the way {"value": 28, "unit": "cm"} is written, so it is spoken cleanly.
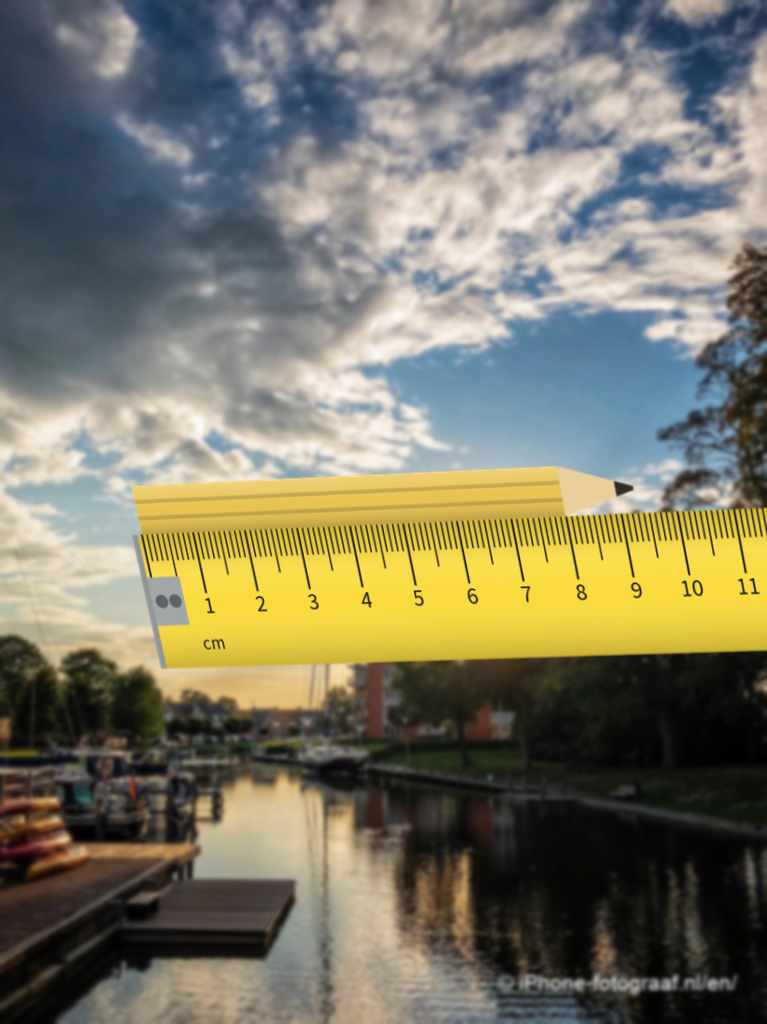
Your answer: {"value": 9.3, "unit": "cm"}
